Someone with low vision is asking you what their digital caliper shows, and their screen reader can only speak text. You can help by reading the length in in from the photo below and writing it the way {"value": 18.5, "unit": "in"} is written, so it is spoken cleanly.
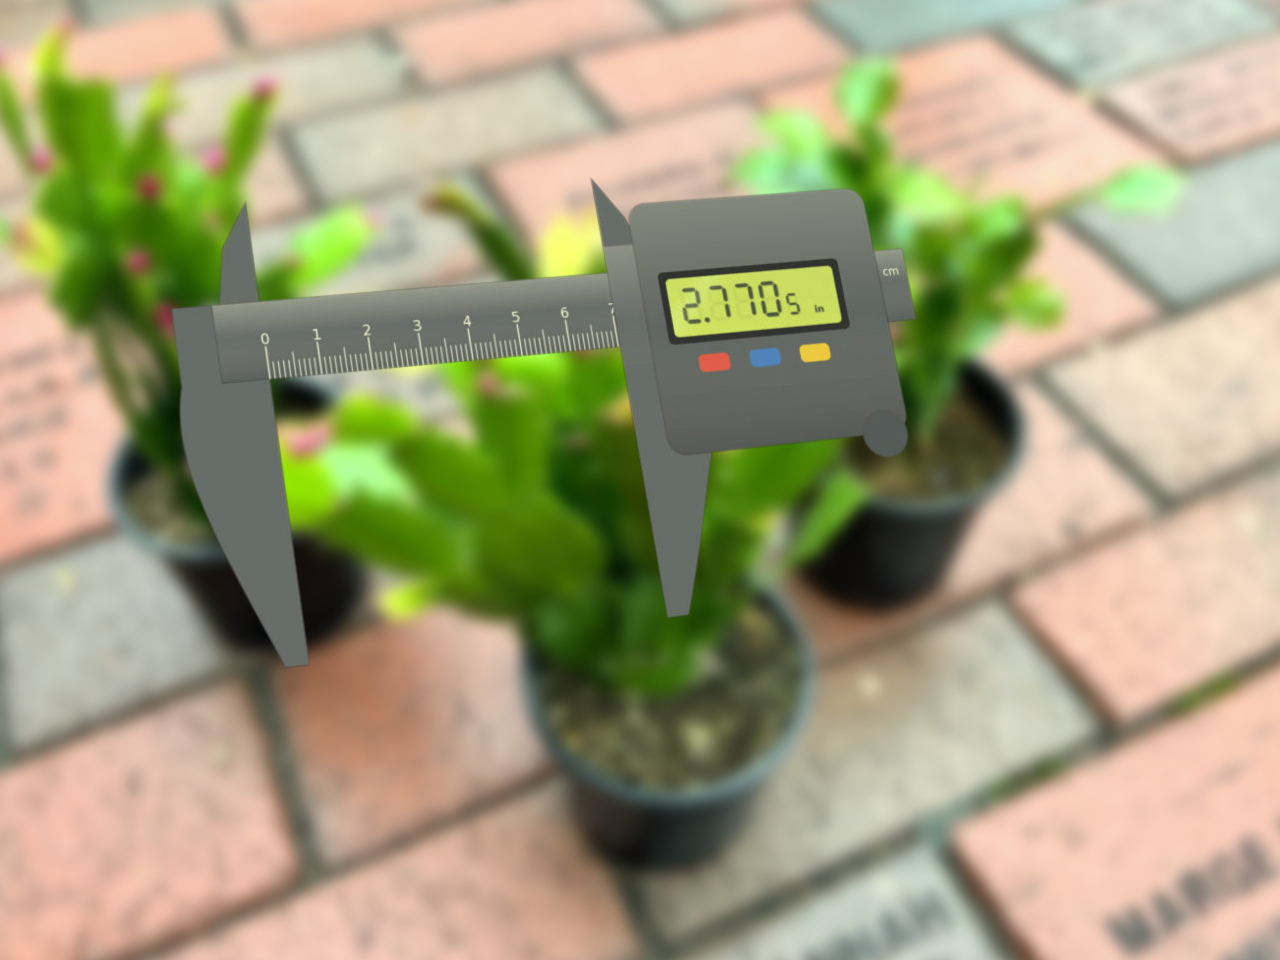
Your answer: {"value": 2.7705, "unit": "in"}
